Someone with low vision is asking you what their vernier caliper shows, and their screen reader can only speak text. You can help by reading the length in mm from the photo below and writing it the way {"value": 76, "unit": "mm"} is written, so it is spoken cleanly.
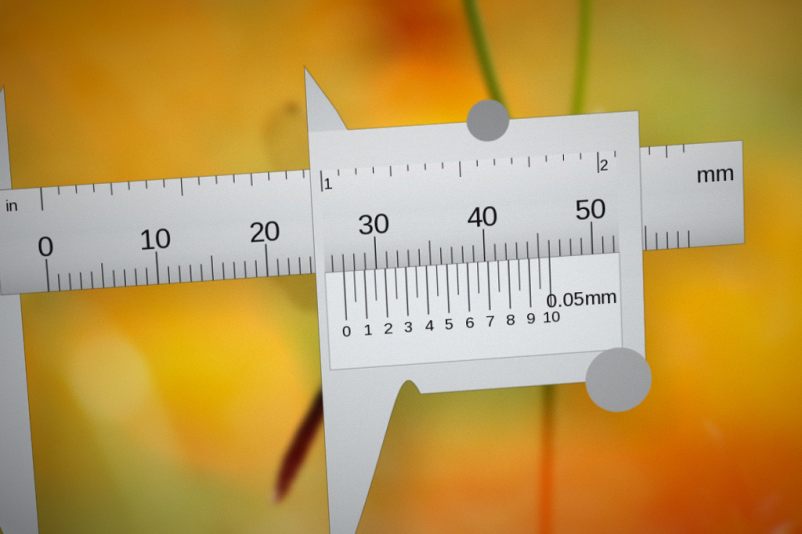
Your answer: {"value": 27.0, "unit": "mm"}
